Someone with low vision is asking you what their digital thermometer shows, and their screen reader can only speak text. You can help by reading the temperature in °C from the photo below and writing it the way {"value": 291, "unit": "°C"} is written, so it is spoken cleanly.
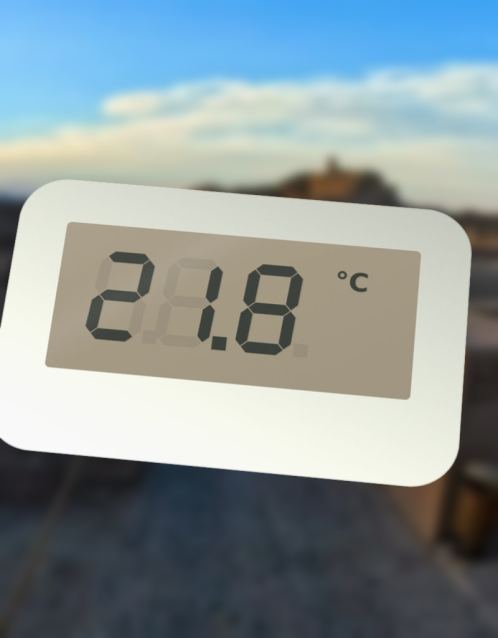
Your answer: {"value": 21.8, "unit": "°C"}
